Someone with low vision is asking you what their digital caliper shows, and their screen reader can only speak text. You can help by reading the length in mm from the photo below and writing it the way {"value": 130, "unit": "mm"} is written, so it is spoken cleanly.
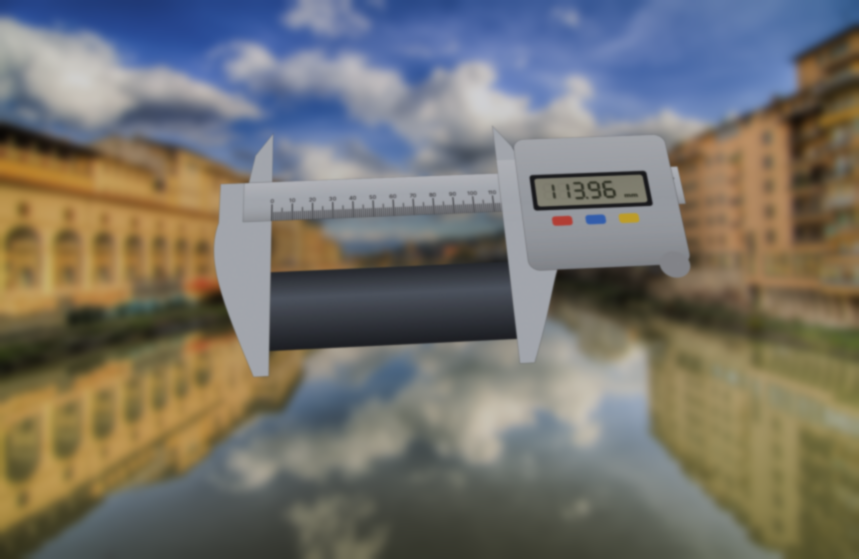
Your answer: {"value": 113.96, "unit": "mm"}
